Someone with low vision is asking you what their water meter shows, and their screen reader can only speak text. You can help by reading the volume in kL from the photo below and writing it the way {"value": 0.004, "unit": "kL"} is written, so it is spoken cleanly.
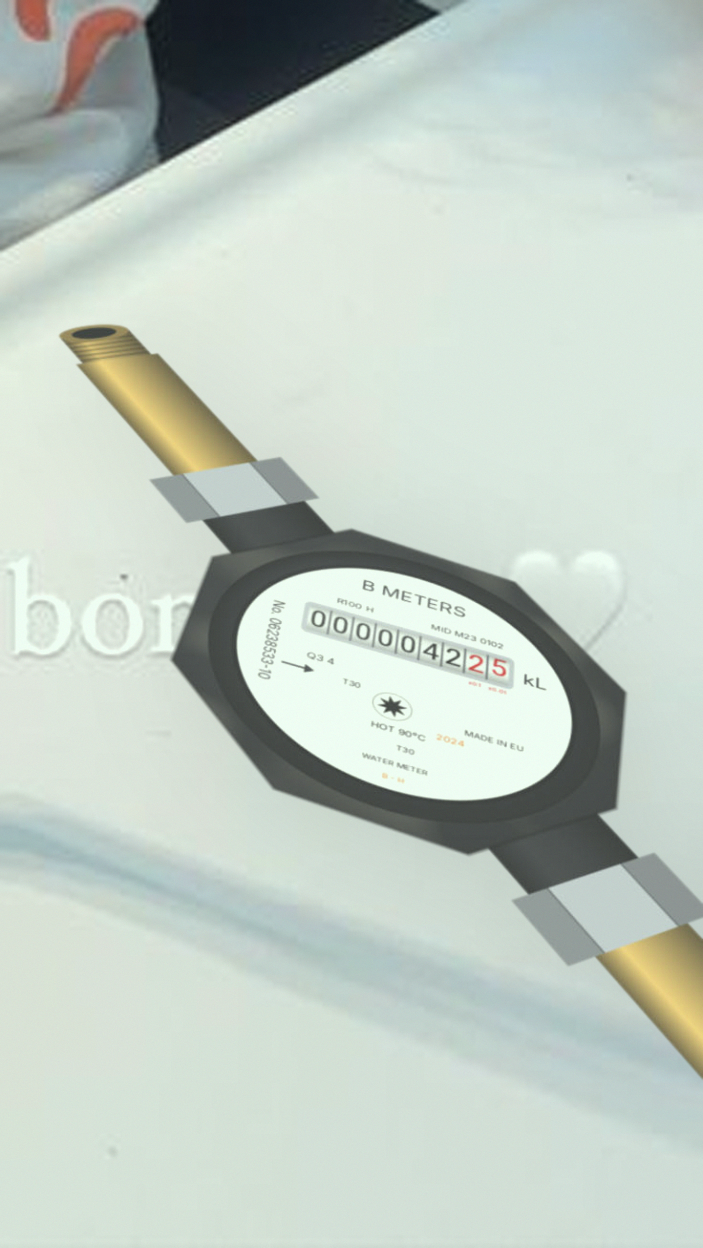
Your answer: {"value": 42.25, "unit": "kL"}
